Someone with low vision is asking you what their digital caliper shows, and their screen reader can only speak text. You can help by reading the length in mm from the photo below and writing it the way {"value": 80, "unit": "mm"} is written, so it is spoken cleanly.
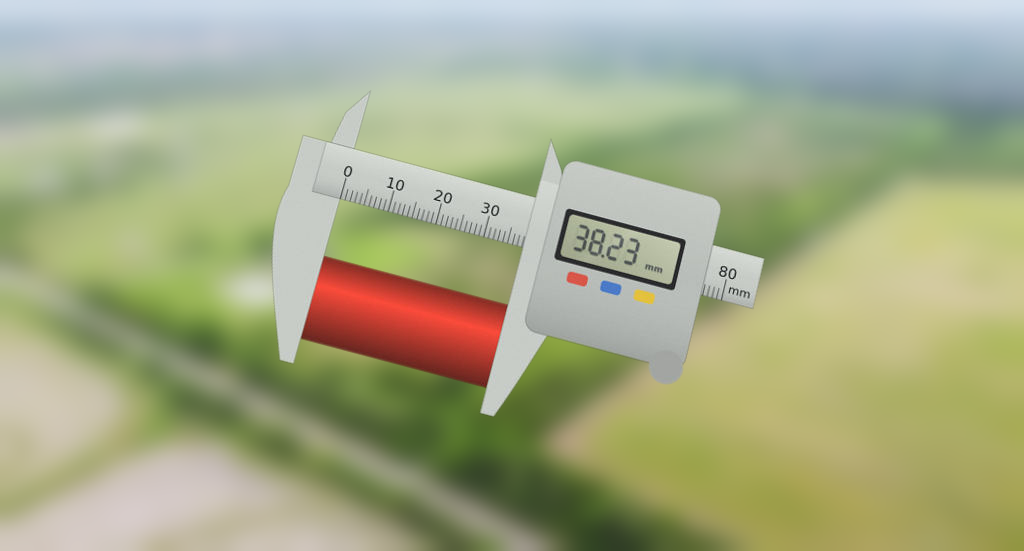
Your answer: {"value": 38.23, "unit": "mm"}
